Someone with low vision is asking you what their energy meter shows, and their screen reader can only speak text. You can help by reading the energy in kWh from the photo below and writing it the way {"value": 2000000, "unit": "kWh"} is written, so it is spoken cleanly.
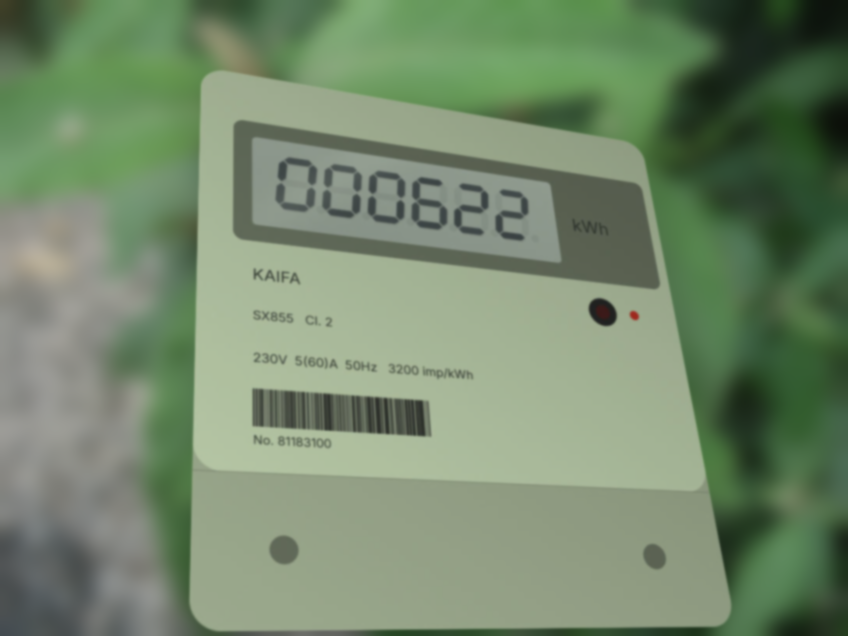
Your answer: {"value": 622, "unit": "kWh"}
